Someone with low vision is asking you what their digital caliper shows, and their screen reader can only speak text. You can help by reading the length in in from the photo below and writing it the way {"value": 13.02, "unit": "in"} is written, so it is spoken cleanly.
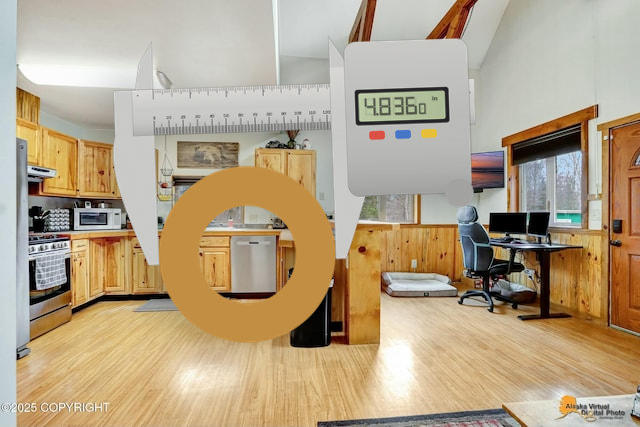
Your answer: {"value": 4.8360, "unit": "in"}
